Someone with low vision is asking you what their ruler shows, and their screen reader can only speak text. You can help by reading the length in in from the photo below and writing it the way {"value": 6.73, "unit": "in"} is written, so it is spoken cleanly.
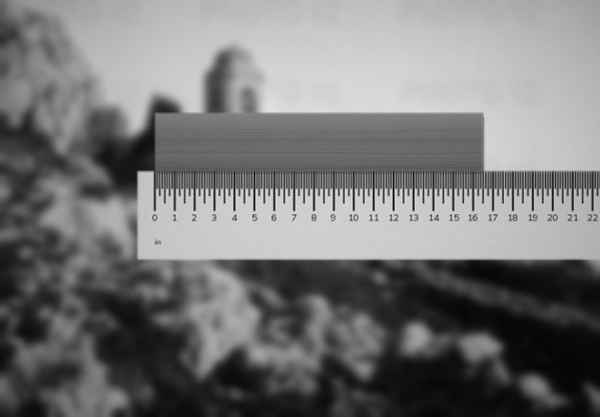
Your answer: {"value": 16.5, "unit": "in"}
